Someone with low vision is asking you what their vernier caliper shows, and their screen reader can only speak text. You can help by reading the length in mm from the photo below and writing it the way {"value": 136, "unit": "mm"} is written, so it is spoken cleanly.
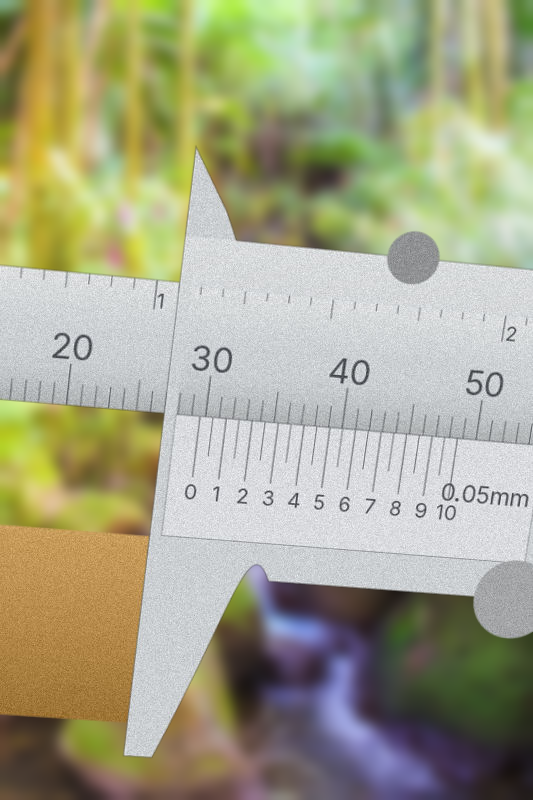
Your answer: {"value": 29.6, "unit": "mm"}
